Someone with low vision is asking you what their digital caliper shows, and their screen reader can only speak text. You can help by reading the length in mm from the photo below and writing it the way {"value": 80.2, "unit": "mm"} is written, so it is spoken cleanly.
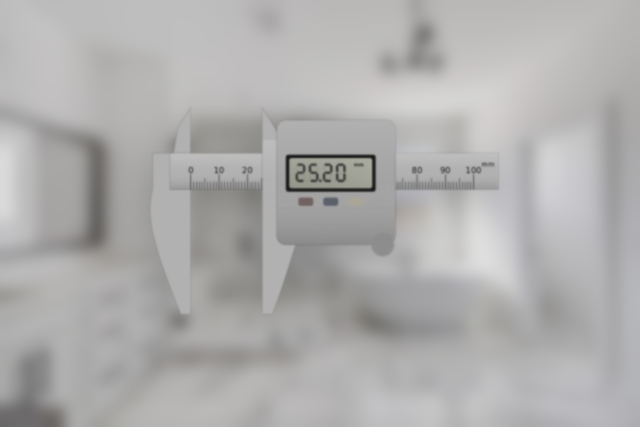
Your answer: {"value": 25.20, "unit": "mm"}
